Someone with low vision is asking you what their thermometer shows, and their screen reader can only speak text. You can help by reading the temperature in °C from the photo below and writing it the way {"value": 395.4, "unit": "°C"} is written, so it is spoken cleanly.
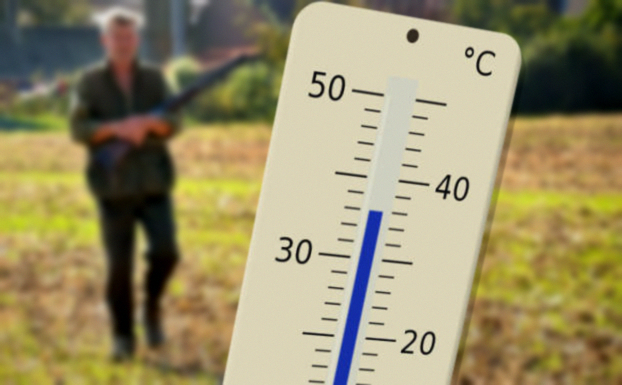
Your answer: {"value": 36, "unit": "°C"}
